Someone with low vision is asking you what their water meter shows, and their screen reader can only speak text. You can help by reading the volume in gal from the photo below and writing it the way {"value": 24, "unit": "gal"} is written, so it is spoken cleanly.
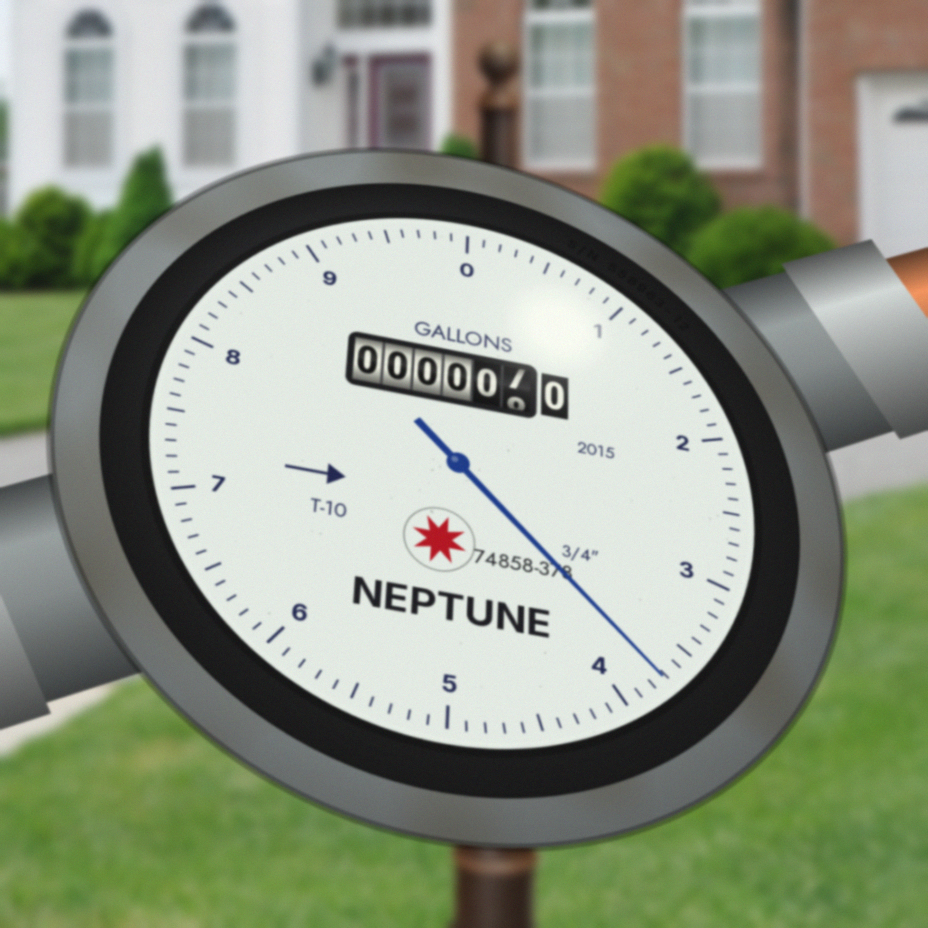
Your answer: {"value": 73.7, "unit": "gal"}
